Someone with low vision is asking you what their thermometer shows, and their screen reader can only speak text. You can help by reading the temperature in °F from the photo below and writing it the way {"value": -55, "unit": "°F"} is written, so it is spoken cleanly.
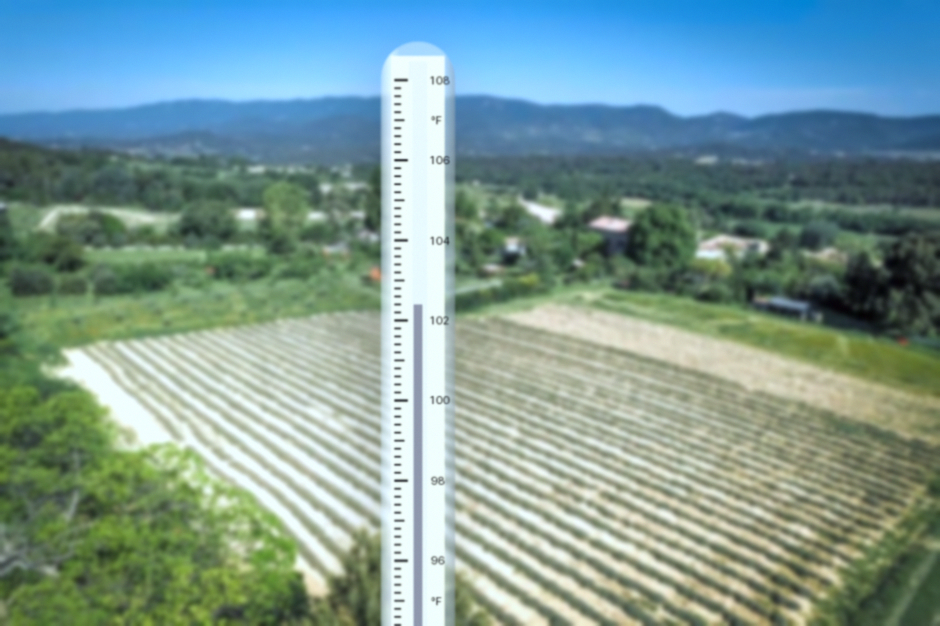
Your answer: {"value": 102.4, "unit": "°F"}
